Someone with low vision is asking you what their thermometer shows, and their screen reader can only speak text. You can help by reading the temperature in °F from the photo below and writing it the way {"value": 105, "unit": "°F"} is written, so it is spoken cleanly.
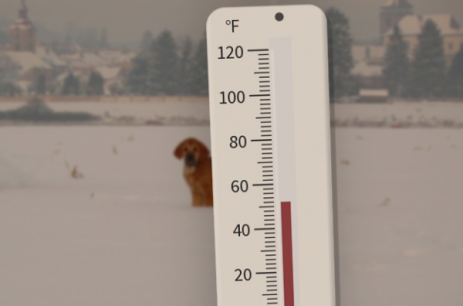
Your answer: {"value": 52, "unit": "°F"}
